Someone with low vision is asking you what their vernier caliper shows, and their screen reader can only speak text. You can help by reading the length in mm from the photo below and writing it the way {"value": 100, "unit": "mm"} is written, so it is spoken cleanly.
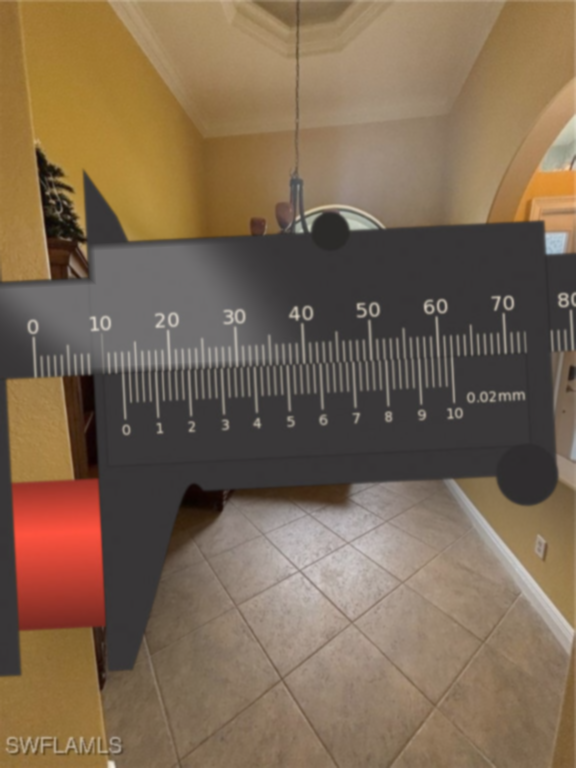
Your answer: {"value": 13.0, "unit": "mm"}
